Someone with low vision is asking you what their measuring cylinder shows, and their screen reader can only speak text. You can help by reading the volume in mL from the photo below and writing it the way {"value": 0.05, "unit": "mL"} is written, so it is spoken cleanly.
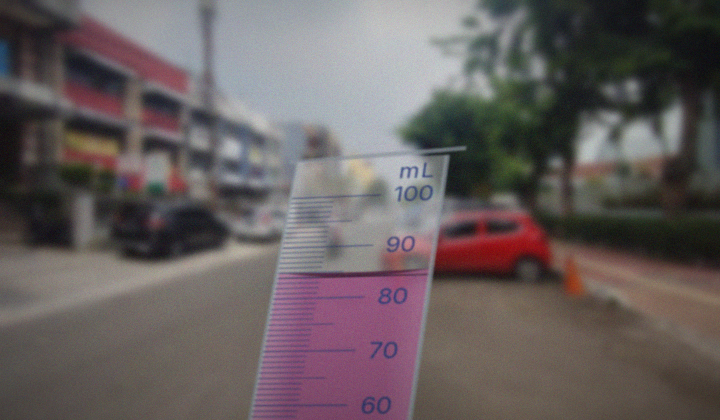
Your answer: {"value": 84, "unit": "mL"}
